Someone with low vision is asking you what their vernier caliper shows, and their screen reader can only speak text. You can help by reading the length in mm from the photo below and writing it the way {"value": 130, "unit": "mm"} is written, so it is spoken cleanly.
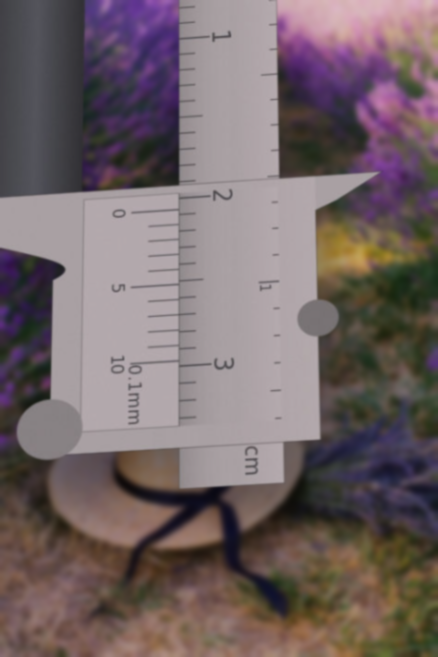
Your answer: {"value": 20.7, "unit": "mm"}
